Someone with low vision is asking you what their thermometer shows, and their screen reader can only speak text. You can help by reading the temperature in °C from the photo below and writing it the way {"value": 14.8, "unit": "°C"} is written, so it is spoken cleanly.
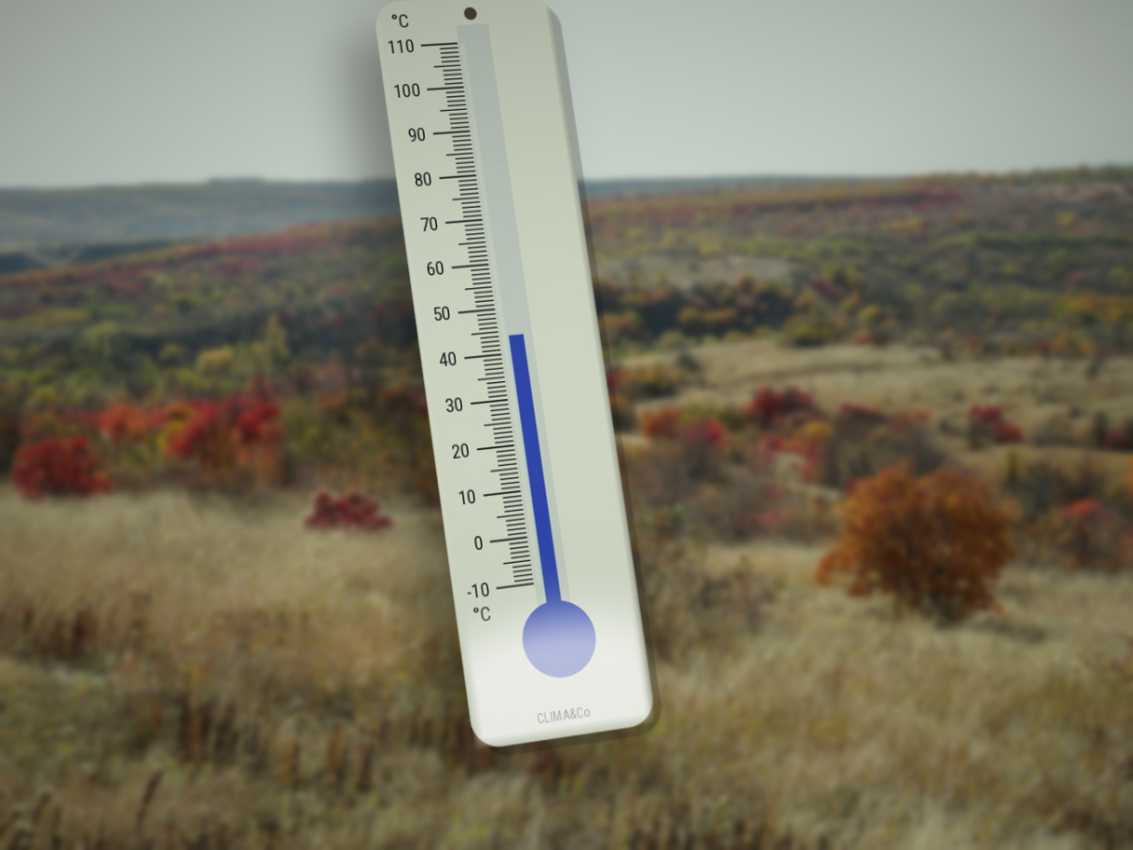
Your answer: {"value": 44, "unit": "°C"}
